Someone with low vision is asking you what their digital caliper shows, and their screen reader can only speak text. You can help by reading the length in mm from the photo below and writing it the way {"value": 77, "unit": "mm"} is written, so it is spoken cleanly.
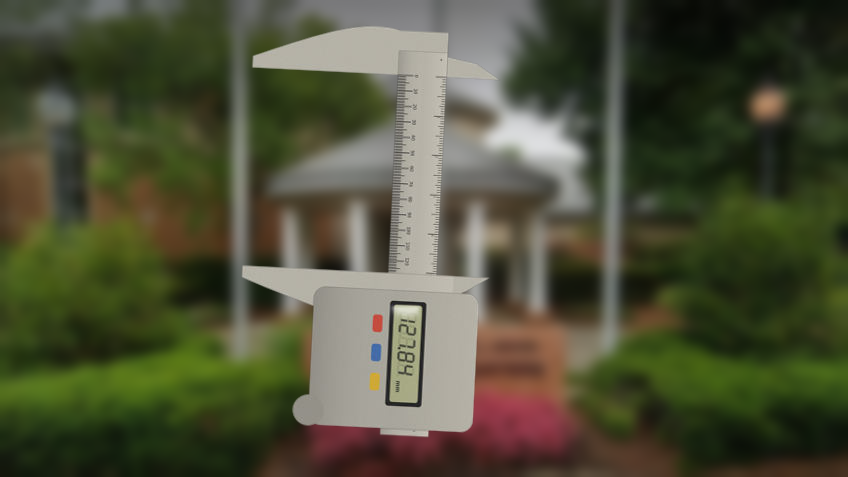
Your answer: {"value": 127.84, "unit": "mm"}
